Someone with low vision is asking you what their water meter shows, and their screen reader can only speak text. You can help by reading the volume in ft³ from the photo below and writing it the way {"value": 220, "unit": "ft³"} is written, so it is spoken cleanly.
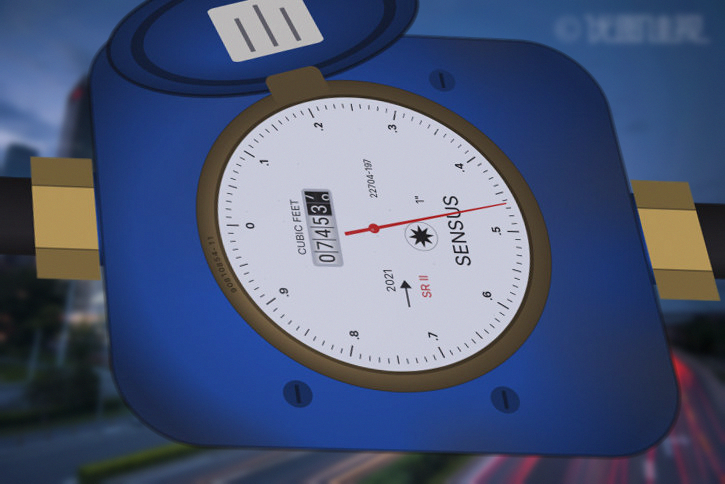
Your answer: {"value": 74537.46, "unit": "ft³"}
